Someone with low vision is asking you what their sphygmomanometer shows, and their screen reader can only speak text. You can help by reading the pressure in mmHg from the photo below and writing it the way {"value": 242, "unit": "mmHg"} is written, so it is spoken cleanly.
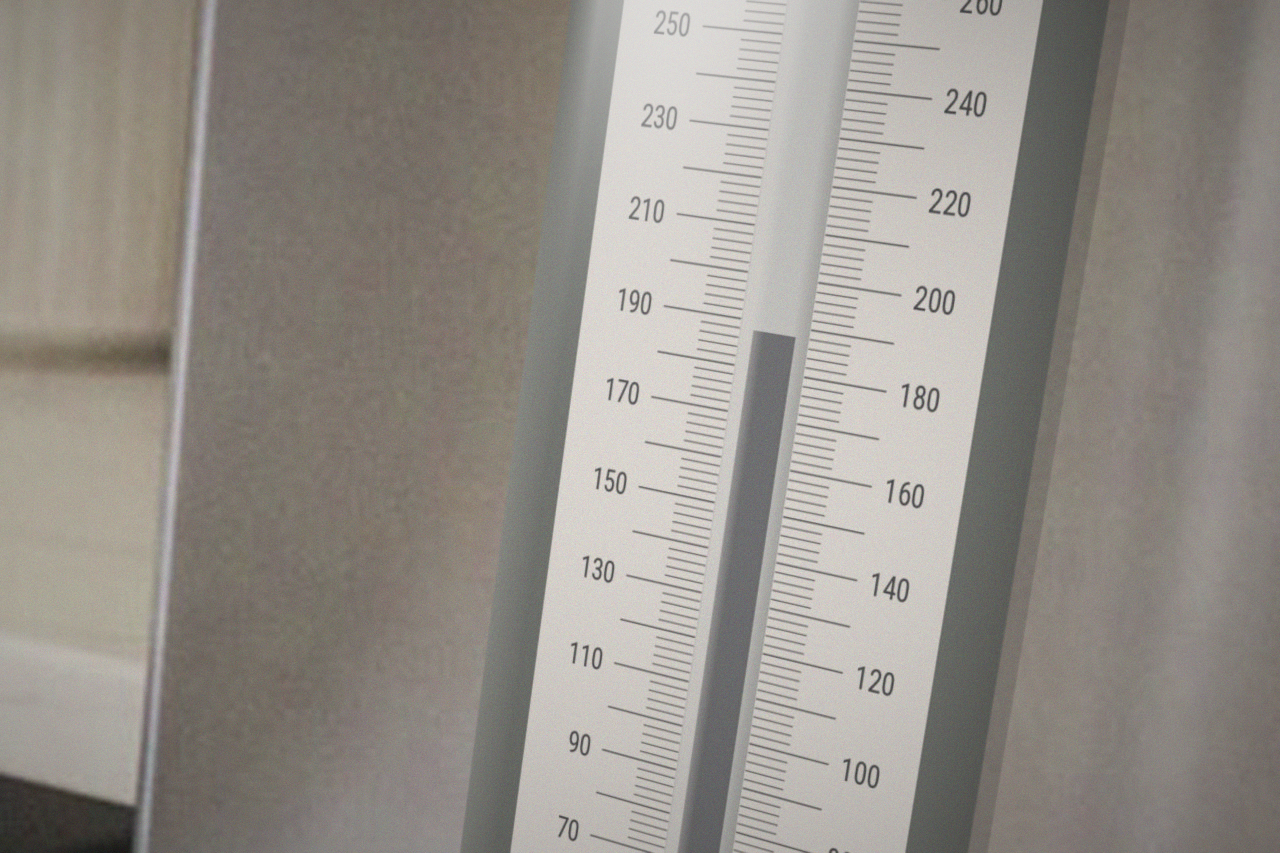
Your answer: {"value": 188, "unit": "mmHg"}
